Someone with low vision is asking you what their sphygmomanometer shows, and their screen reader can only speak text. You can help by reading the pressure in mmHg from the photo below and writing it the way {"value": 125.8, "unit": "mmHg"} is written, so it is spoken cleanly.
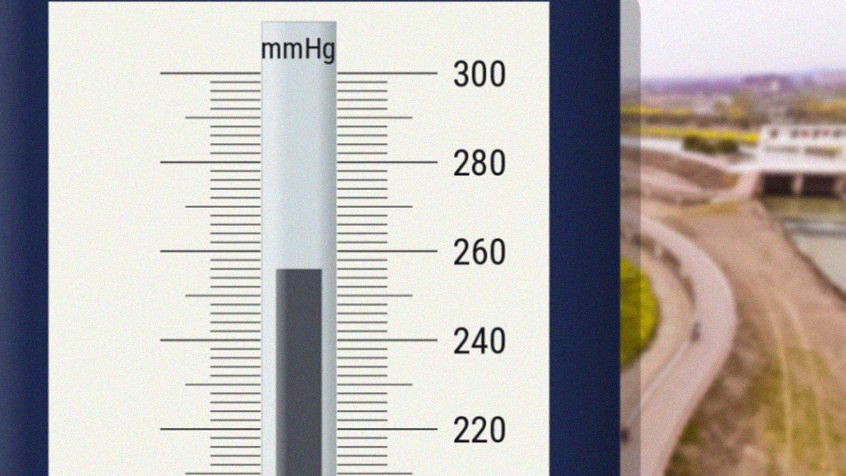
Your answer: {"value": 256, "unit": "mmHg"}
